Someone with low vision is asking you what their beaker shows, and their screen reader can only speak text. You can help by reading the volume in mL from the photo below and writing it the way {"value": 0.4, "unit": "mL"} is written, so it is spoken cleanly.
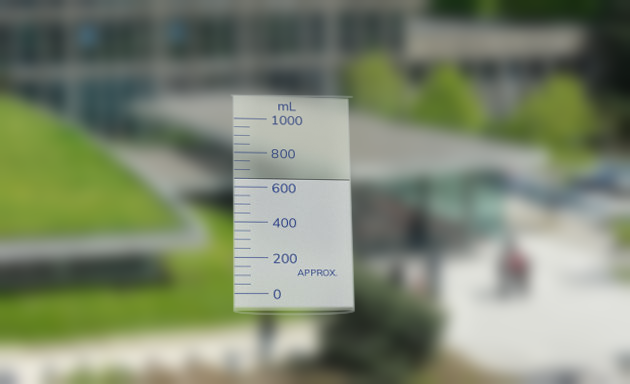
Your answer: {"value": 650, "unit": "mL"}
